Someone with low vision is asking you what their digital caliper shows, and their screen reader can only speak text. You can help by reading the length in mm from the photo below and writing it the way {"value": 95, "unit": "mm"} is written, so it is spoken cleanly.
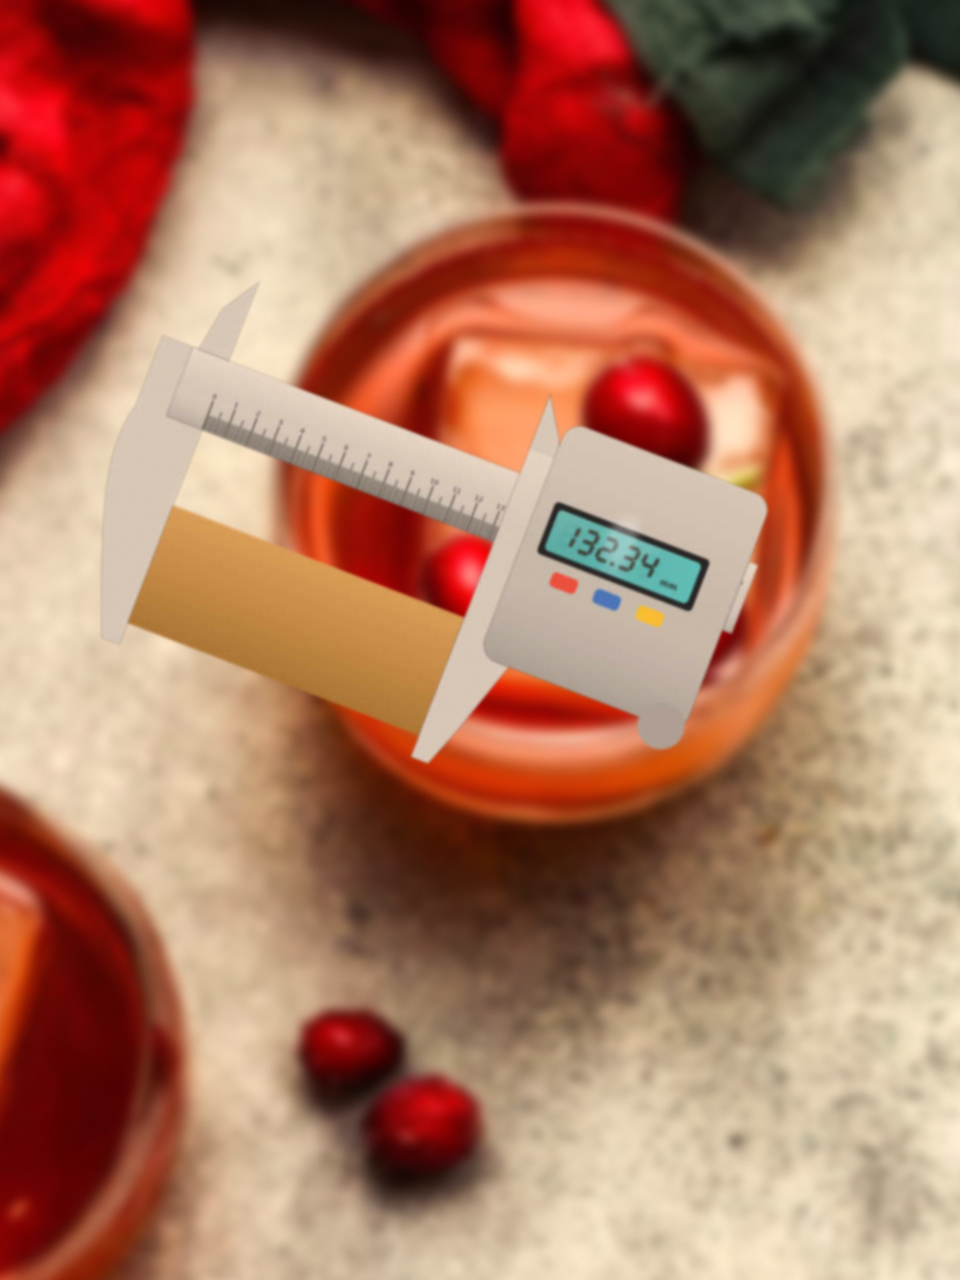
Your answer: {"value": 132.34, "unit": "mm"}
